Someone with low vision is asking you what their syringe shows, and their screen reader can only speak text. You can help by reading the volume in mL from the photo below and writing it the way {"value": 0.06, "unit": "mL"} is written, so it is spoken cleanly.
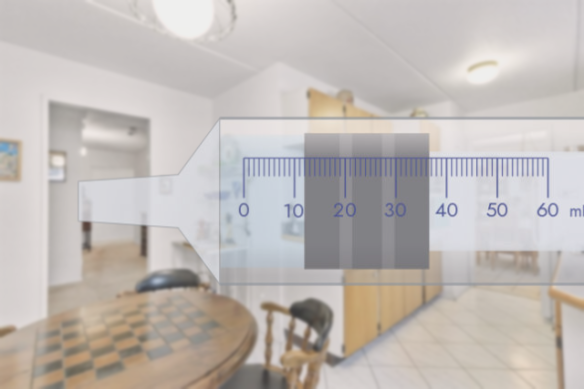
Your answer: {"value": 12, "unit": "mL"}
